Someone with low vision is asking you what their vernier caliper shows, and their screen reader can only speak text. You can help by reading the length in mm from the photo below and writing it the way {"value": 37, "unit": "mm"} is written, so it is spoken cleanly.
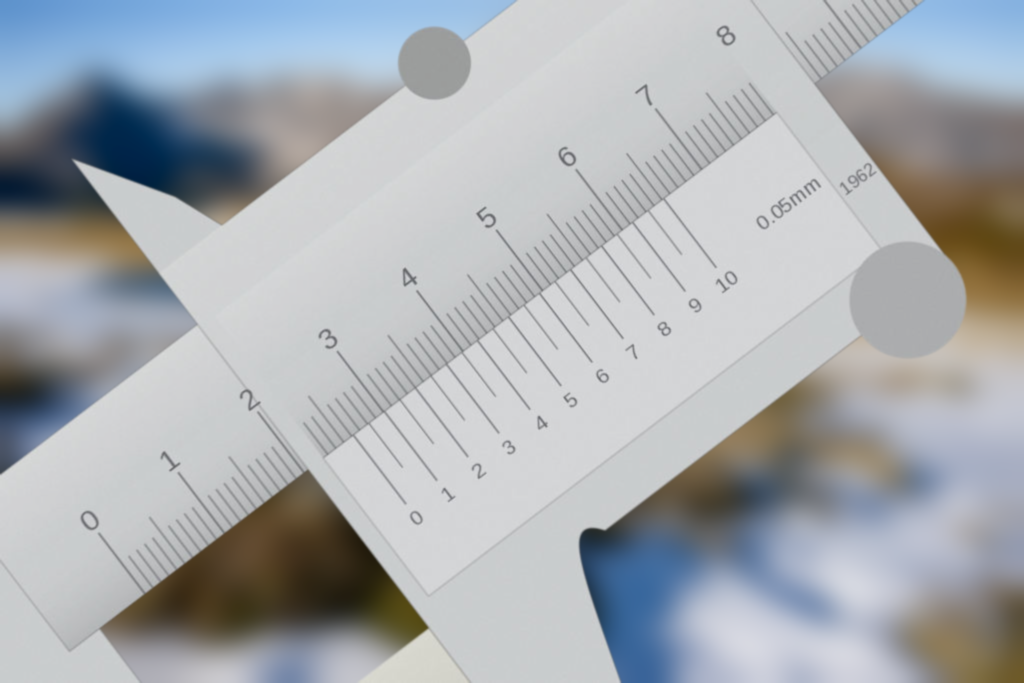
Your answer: {"value": 26.2, "unit": "mm"}
